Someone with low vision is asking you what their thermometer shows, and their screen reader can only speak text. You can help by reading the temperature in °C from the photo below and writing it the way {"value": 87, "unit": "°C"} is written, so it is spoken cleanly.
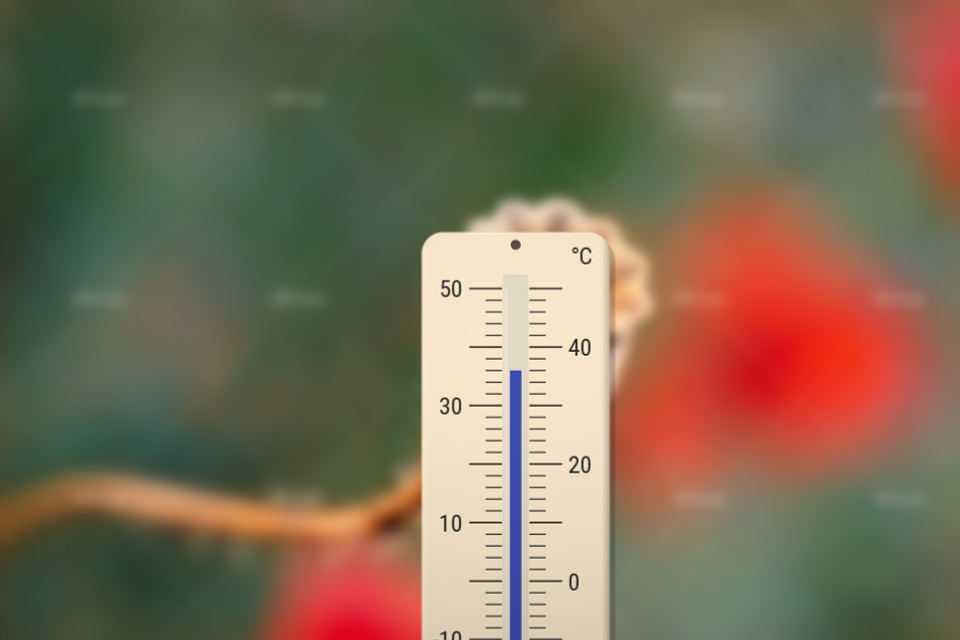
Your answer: {"value": 36, "unit": "°C"}
